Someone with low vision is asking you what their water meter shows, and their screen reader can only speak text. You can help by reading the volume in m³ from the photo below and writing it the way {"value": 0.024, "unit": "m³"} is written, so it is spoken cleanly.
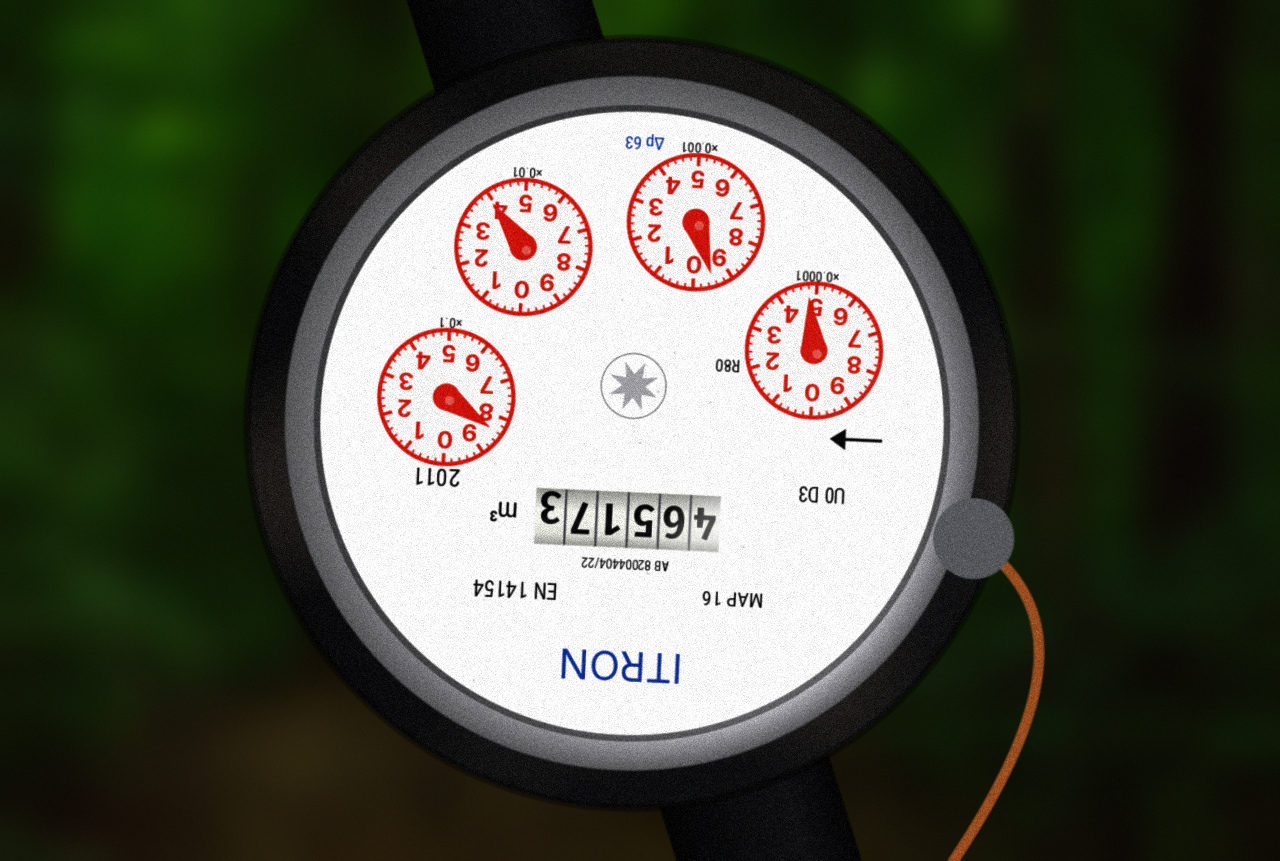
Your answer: {"value": 465172.8394, "unit": "m³"}
